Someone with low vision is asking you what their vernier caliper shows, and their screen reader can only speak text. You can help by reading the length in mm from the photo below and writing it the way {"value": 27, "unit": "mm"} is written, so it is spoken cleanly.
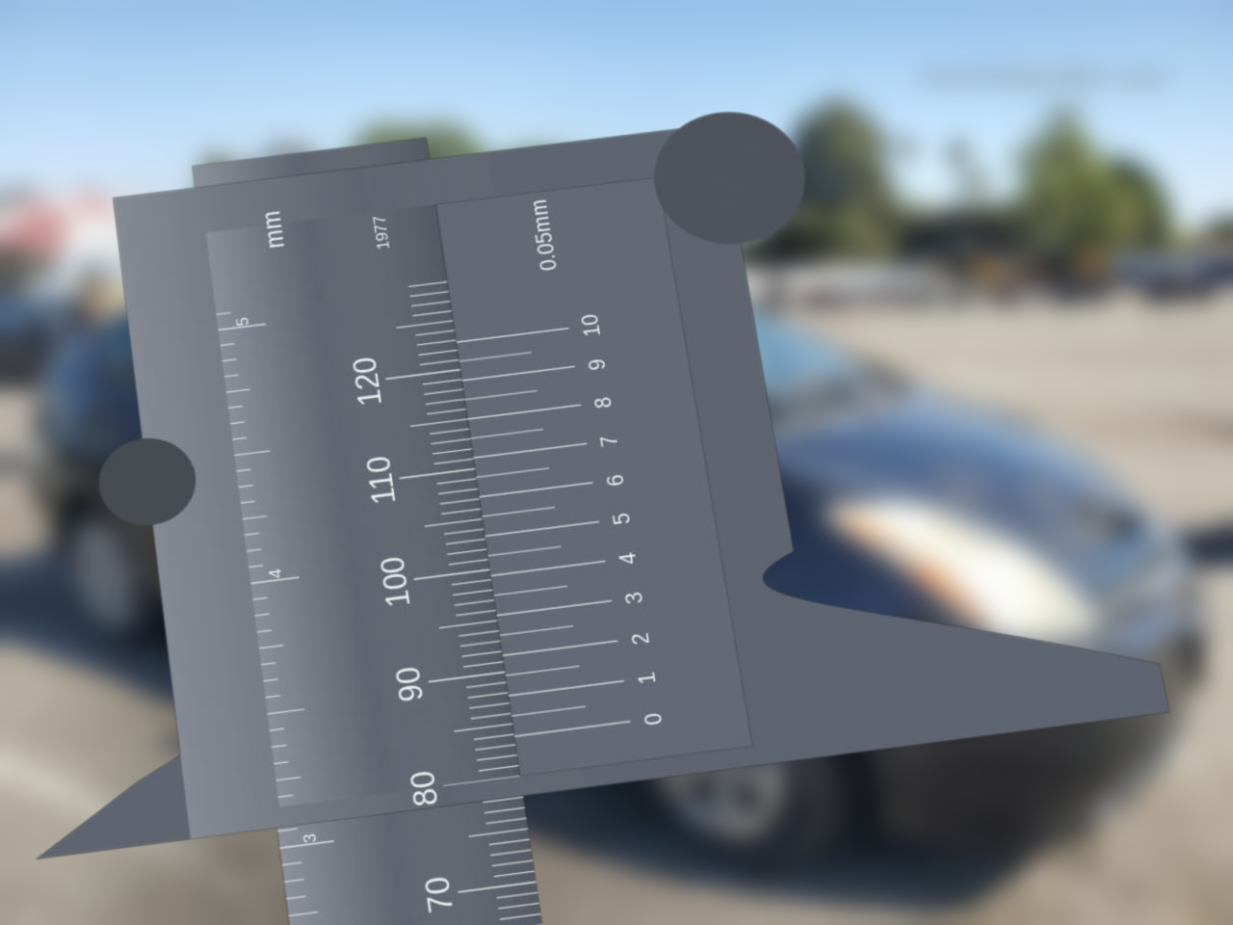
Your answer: {"value": 83.8, "unit": "mm"}
